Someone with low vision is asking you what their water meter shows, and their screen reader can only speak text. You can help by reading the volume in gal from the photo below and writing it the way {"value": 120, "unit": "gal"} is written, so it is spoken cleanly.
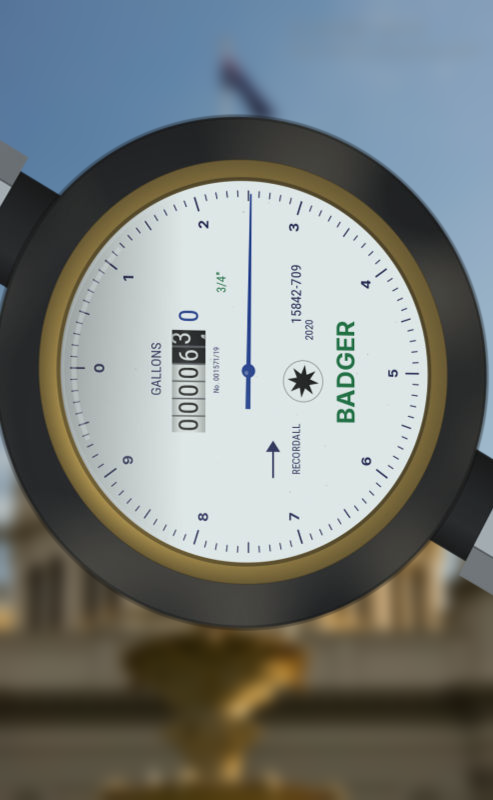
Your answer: {"value": 632.5, "unit": "gal"}
